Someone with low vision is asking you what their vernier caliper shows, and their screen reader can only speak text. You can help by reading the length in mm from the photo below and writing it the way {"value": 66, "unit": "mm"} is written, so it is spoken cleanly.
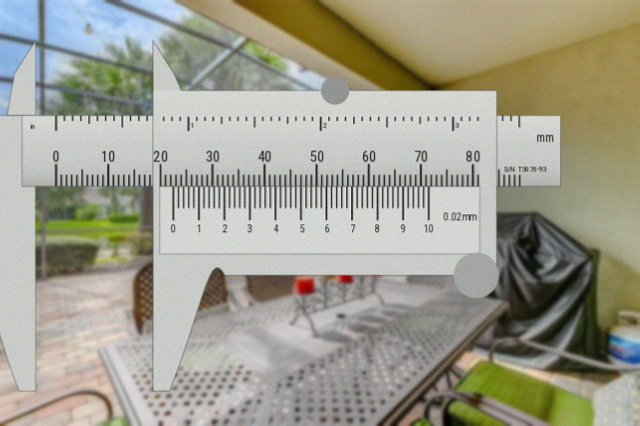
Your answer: {"value": 22.5, "unit": "mm"}
